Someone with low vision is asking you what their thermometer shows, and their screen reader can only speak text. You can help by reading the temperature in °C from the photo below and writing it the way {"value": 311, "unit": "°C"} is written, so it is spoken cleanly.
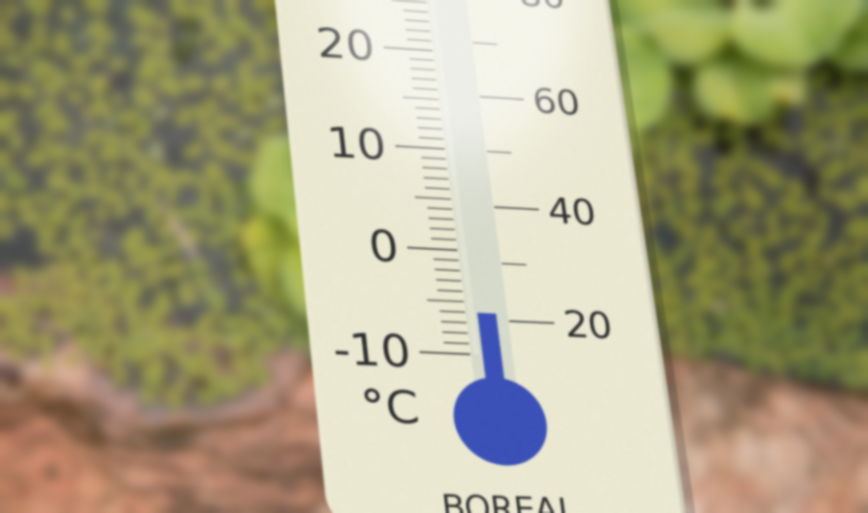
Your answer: {"value": -6, "unit": "°C"}
